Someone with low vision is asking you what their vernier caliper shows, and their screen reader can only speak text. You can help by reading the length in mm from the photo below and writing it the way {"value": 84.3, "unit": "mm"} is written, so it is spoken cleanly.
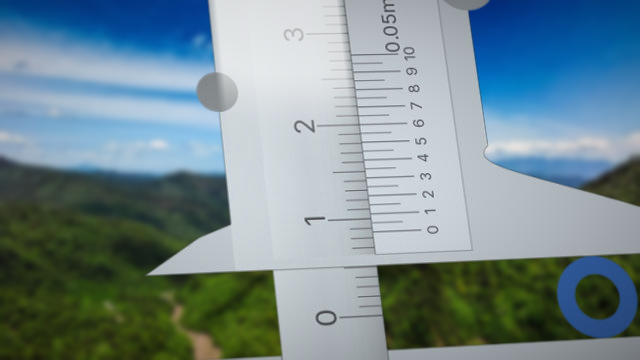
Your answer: {"value": 8.6, "unit": "mm"}
